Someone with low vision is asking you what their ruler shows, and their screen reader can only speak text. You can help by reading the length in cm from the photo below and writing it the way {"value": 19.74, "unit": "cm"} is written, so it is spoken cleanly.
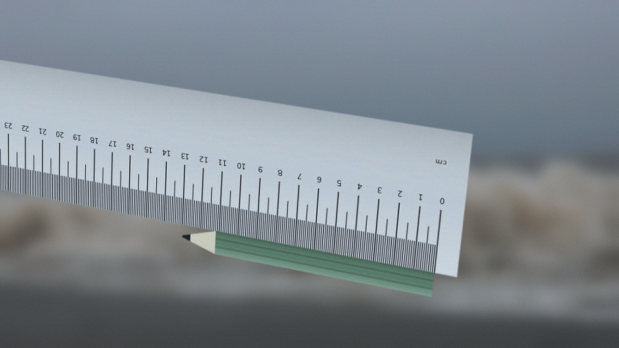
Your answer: {"value": 13, "unit": "cm"}
